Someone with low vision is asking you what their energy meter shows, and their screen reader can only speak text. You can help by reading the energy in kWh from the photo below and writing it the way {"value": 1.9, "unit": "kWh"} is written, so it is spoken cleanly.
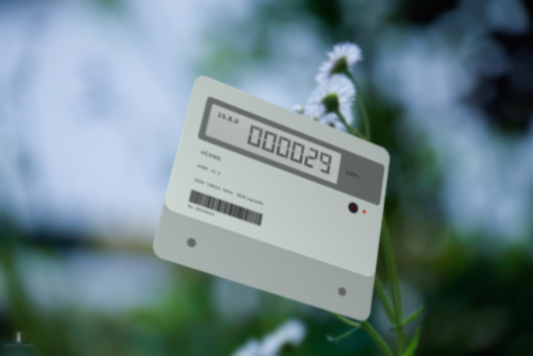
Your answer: {"value": 29, "unit": "kWh"}
